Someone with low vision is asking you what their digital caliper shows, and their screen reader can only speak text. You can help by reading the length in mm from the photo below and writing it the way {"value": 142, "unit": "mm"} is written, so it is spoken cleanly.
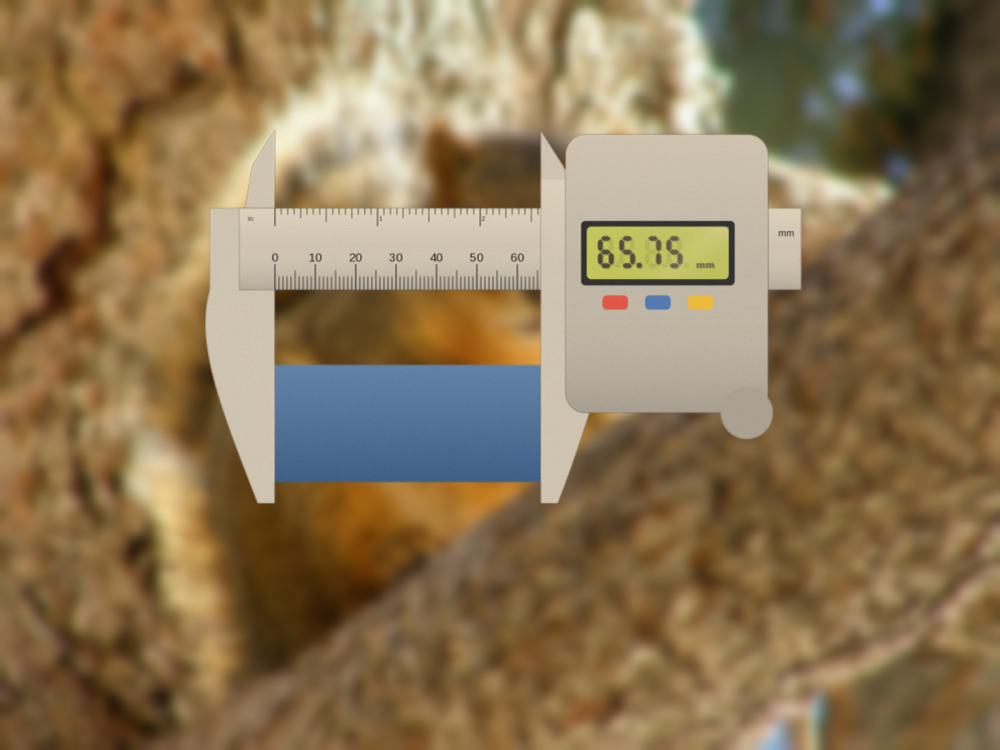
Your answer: {"value": 65.75, "unit": "mm"}
